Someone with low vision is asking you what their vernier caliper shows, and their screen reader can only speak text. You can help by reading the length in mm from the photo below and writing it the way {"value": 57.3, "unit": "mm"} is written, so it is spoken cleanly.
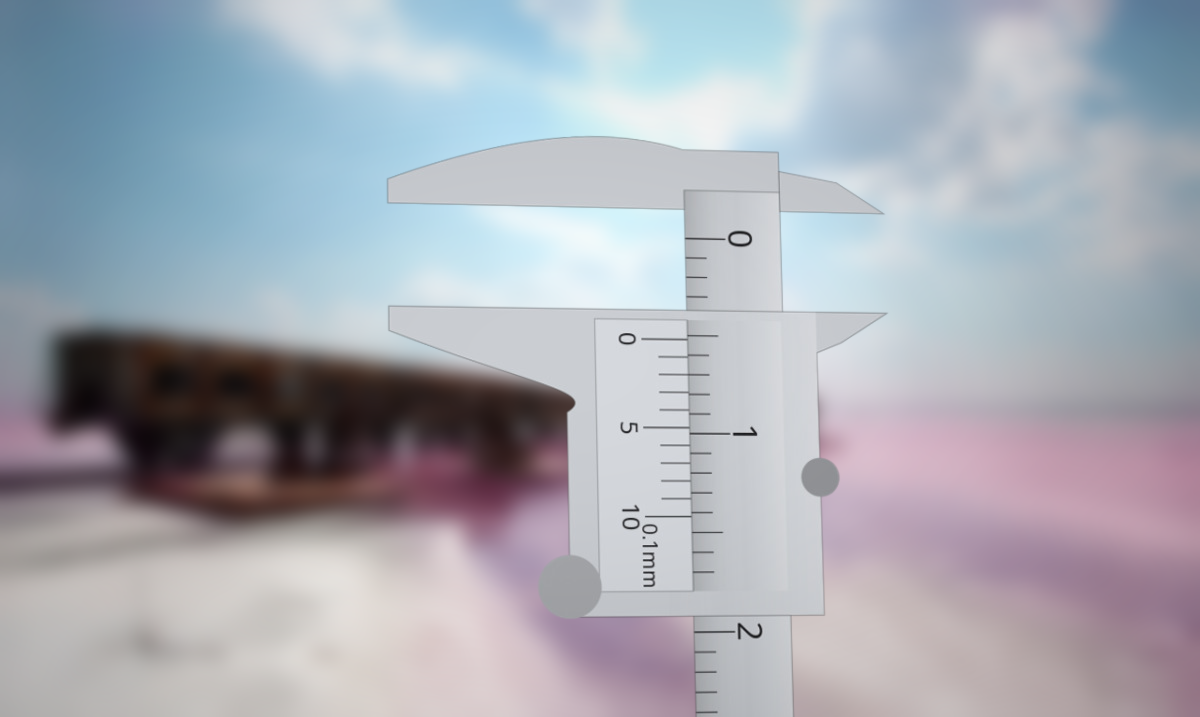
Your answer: {"value": 5.2, "unit": "mm"}
